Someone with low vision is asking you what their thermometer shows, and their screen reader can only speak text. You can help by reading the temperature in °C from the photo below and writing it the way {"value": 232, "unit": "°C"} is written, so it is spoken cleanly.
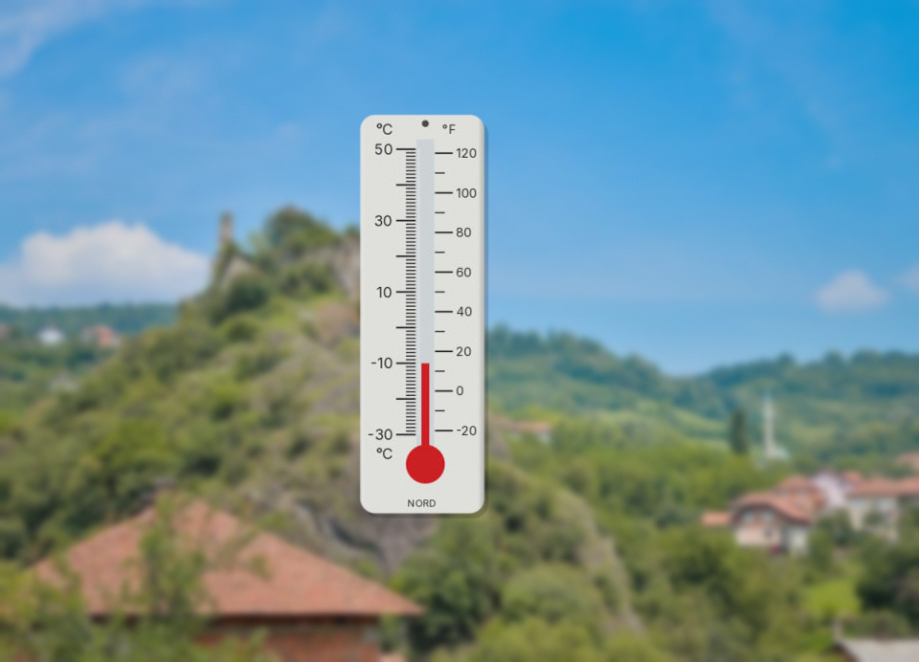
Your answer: {"value": -10, "unit": "°C"}
